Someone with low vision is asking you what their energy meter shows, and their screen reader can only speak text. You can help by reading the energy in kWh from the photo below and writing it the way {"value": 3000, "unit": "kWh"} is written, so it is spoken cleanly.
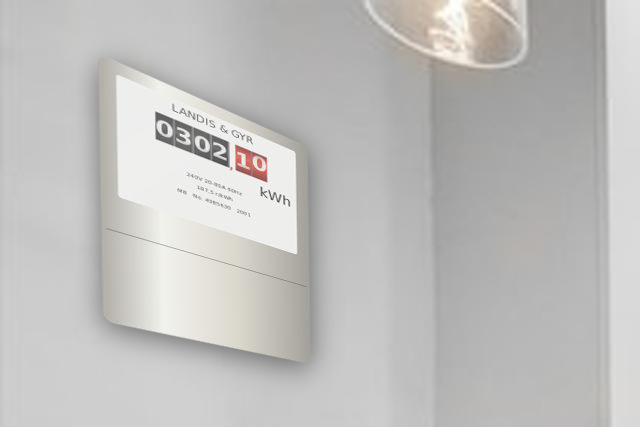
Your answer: {"value": 302.10, "unit": "kWh"}
